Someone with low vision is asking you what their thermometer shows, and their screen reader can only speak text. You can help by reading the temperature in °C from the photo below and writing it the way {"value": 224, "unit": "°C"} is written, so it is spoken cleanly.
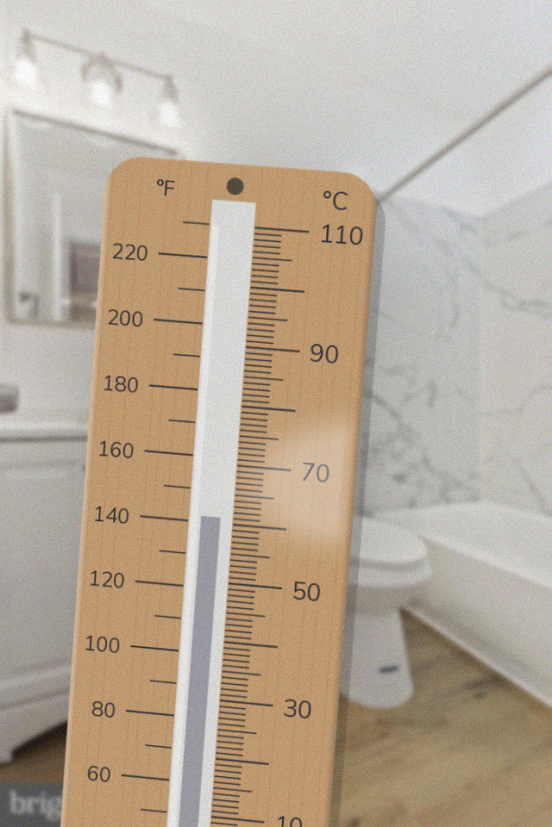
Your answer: {"value": 61, "unit": "°C"}
